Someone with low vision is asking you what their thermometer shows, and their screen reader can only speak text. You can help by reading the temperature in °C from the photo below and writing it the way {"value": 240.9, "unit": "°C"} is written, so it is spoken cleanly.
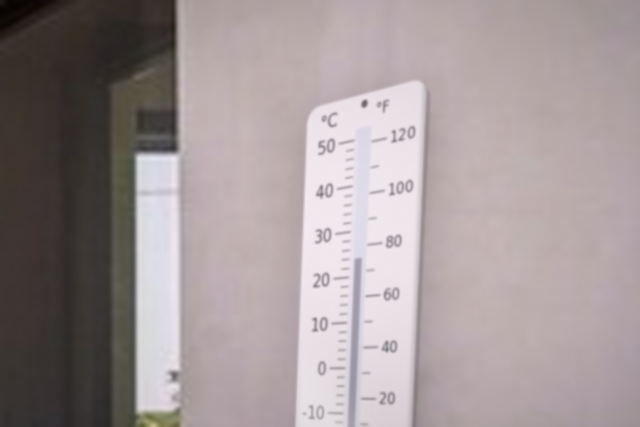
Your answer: {"value": 24, "unit": "°C"}
